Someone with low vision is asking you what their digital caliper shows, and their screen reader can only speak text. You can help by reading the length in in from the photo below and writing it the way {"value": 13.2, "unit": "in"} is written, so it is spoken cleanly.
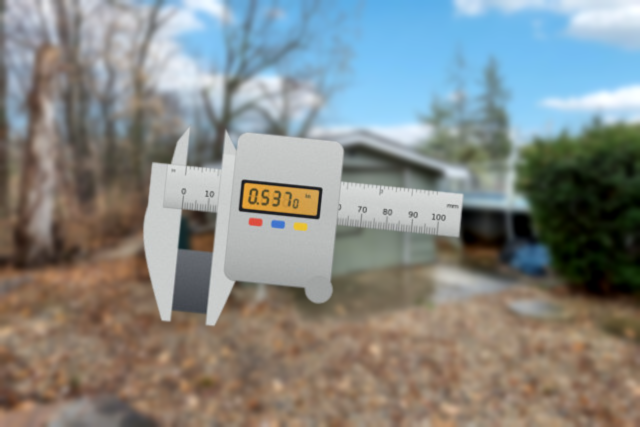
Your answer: {"value": 0.5370, "unit": "in"}
